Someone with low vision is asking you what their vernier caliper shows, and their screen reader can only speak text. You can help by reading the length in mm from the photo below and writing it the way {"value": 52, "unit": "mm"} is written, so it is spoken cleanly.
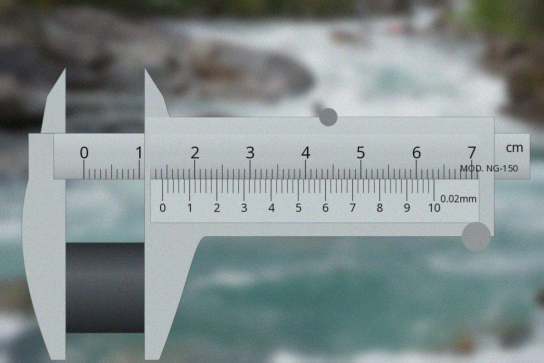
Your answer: {"value": 14.2, "unit": "mm"}
